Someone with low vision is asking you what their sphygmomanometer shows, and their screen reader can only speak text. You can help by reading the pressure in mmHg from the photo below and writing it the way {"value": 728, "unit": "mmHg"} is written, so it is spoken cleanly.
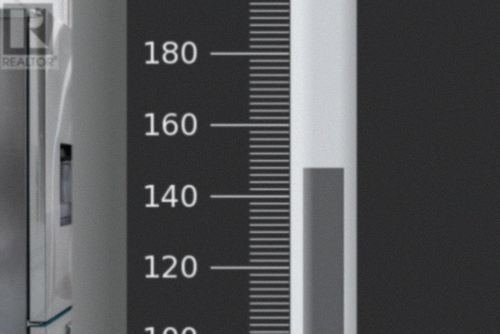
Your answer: {"value": 148, "unit": "mmHg"}
